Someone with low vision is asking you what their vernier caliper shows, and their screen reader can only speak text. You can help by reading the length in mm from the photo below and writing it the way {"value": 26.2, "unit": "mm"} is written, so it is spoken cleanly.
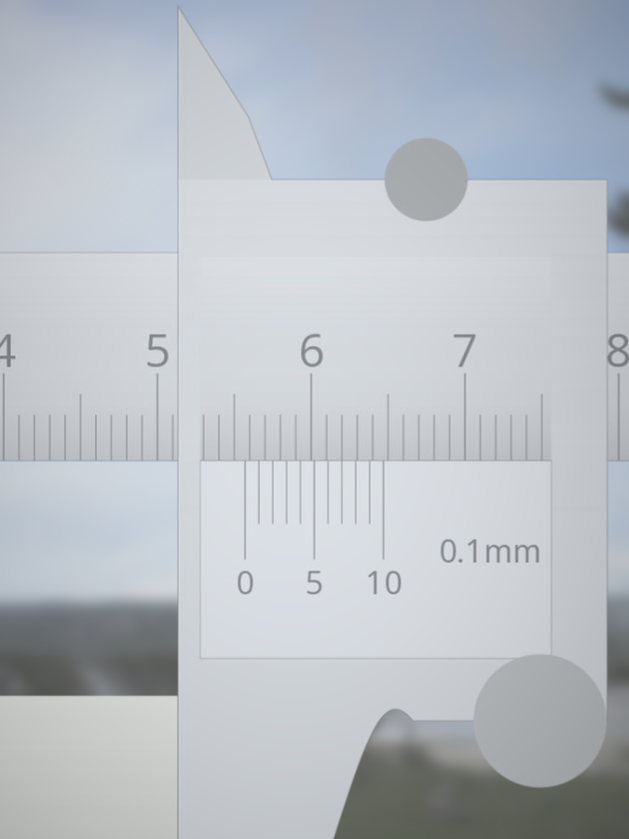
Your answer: {"value": 55.7, "unit": "mm"}
